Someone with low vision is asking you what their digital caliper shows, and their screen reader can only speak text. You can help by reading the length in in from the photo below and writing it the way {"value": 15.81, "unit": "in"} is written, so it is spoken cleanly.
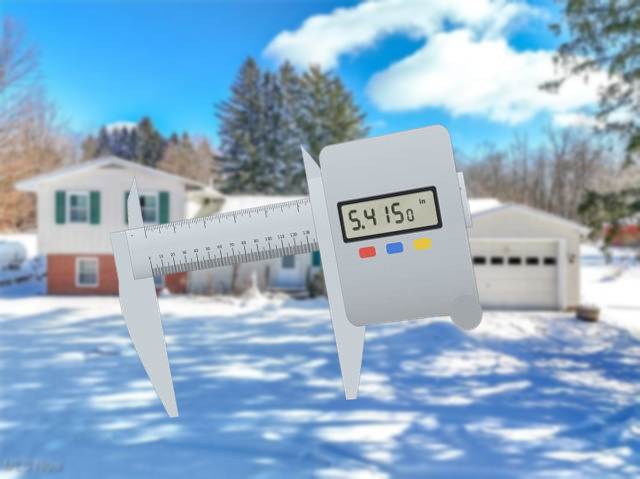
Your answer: {"value": 5.4150, "unit": "in"}
